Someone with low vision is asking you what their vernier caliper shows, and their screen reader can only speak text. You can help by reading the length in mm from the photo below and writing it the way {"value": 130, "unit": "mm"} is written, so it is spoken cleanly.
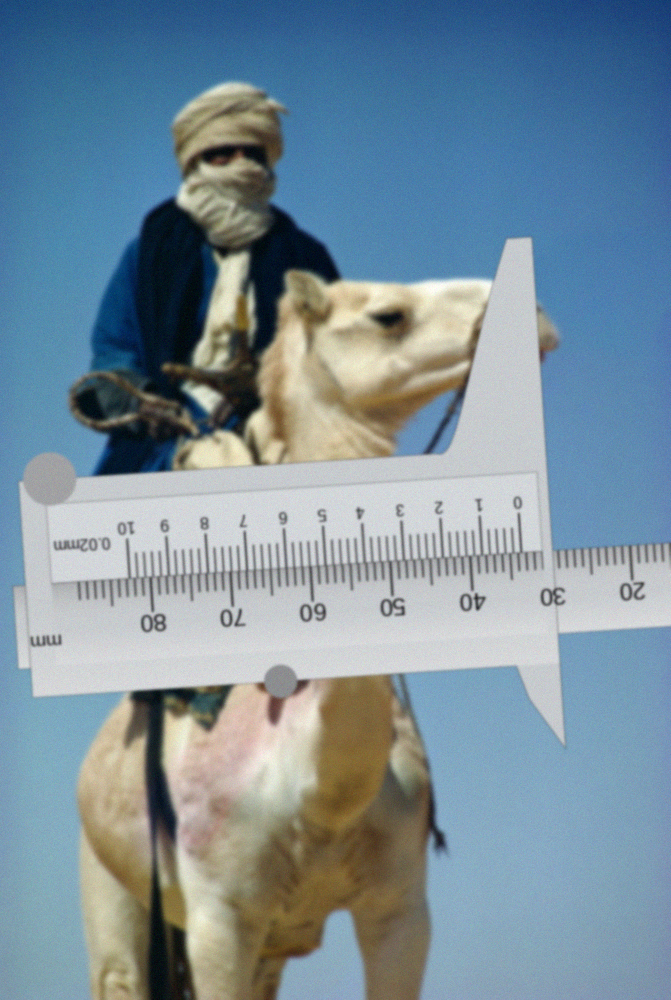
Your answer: {"value": 33.6, "unit": "mm"}
